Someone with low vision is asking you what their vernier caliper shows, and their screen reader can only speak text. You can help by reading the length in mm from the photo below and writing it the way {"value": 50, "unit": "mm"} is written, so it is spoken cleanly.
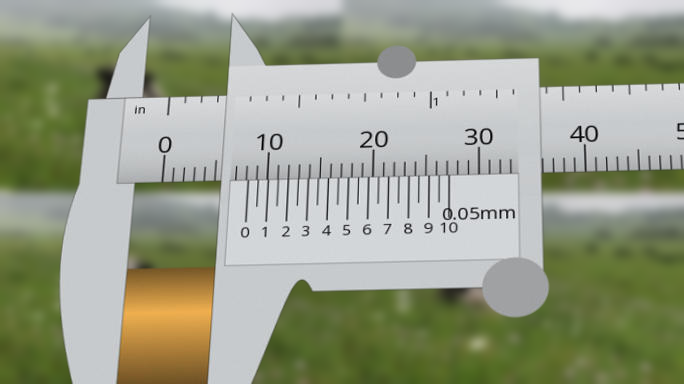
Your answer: {"value": 8.2, "unit": "mm"}
